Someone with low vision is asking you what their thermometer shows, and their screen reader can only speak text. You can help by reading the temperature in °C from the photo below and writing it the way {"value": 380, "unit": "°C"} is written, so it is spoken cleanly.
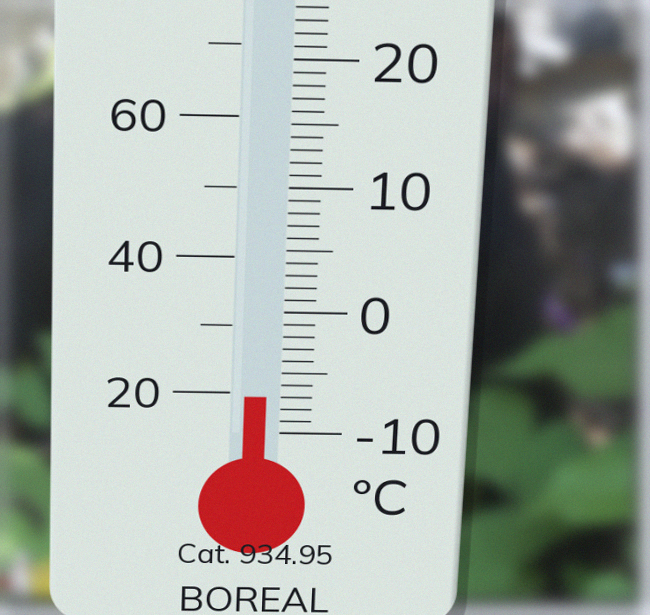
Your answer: {"value": -7, "unit": "°C"}
